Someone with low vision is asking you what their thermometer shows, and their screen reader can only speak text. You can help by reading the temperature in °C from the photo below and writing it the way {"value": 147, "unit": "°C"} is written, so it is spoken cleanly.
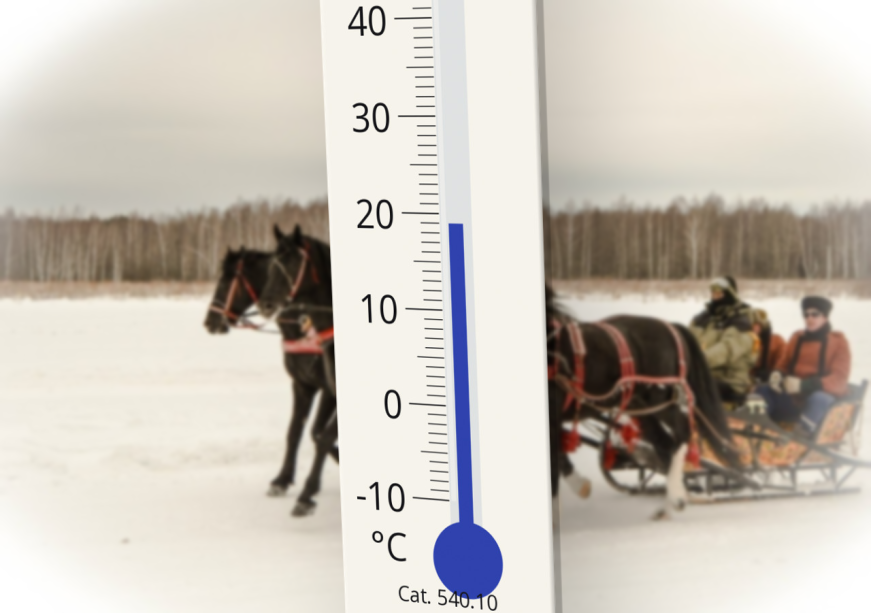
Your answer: {"value": 19, "unit": "°C"}
